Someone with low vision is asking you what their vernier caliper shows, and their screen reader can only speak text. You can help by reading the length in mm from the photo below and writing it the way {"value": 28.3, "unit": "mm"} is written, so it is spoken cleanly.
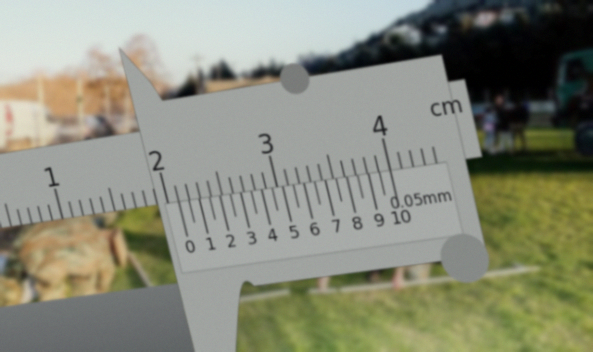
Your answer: {"value": 21.0, "unit": "mm"}
